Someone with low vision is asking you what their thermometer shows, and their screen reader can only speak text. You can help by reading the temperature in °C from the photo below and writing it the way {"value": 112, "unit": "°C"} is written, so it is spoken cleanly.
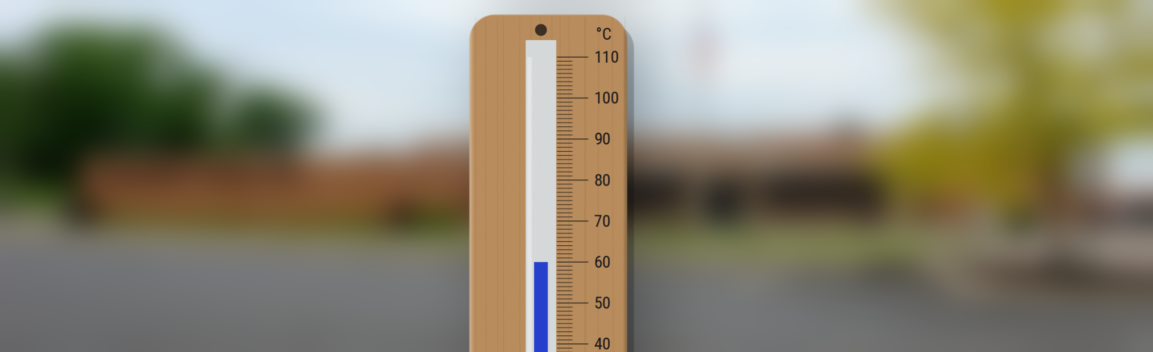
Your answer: {"value": 60, "unit": "°C"}
